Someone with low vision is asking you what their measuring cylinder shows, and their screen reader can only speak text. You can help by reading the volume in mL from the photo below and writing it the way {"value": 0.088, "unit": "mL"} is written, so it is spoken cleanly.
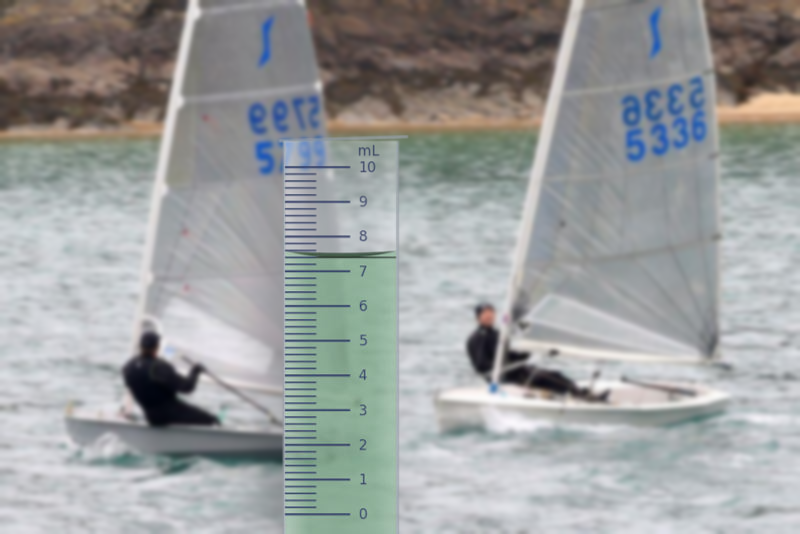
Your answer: {"value": 7.4, "unit": "mL"}
